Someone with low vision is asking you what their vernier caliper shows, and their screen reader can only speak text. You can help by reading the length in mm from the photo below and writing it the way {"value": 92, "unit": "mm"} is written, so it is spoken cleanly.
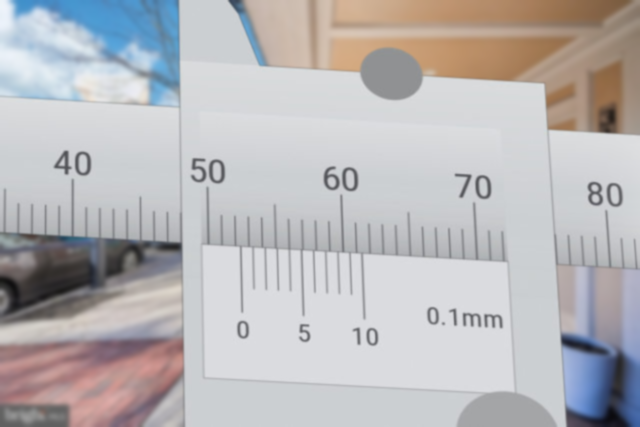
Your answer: {"value": 52.4, "unit": "mm"}
